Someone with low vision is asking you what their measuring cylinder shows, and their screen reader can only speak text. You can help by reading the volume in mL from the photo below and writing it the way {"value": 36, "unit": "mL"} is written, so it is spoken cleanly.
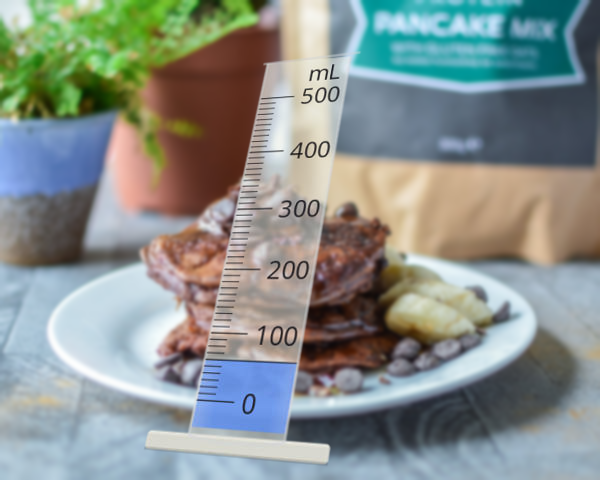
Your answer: {"value": 60, "unit": "mL"}
